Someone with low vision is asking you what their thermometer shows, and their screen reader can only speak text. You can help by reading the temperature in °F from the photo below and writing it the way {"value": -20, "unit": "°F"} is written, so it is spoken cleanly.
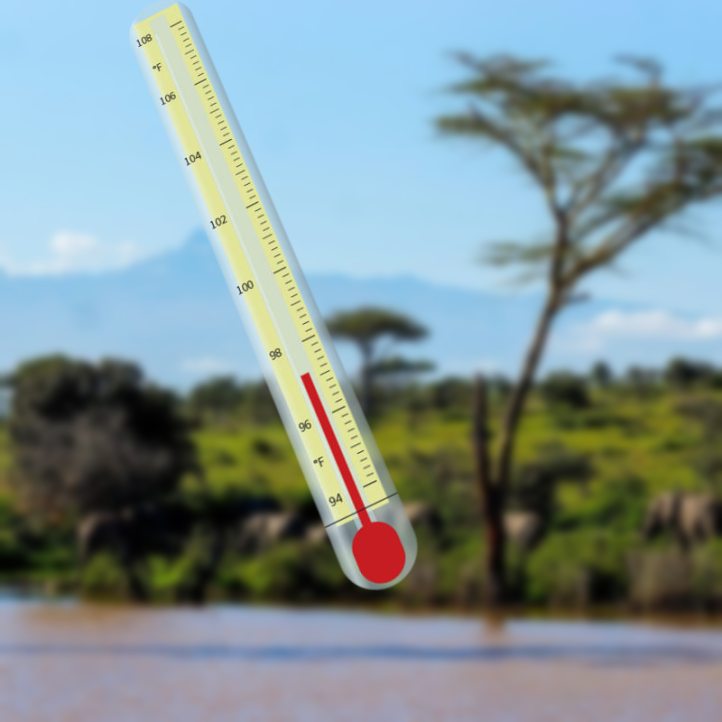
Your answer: {"value": 97.2, "unit": "°F"}
